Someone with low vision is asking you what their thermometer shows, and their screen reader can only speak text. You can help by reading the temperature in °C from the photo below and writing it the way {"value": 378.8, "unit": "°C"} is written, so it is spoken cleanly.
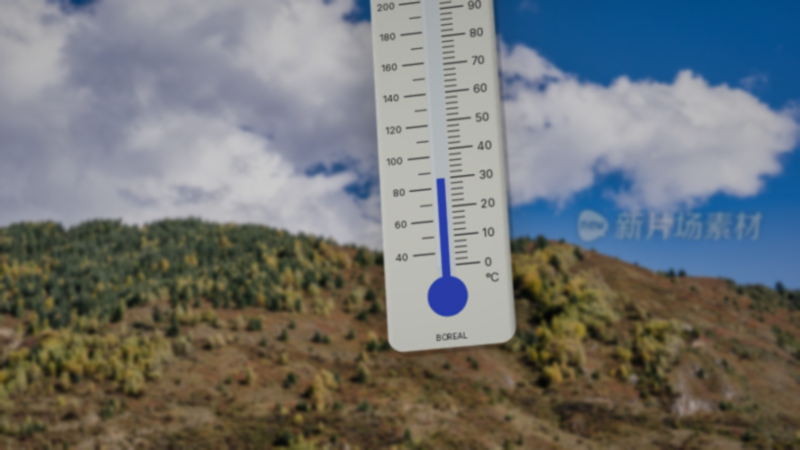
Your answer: {"value": 30, "unit": "°C"}
